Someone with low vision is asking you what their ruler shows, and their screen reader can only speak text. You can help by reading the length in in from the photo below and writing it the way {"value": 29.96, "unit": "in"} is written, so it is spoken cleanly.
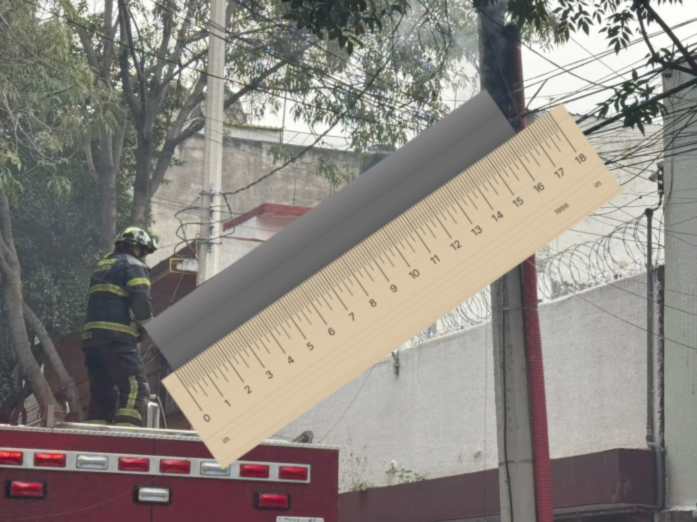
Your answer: {"value": 16.5, "unit": "in"}
